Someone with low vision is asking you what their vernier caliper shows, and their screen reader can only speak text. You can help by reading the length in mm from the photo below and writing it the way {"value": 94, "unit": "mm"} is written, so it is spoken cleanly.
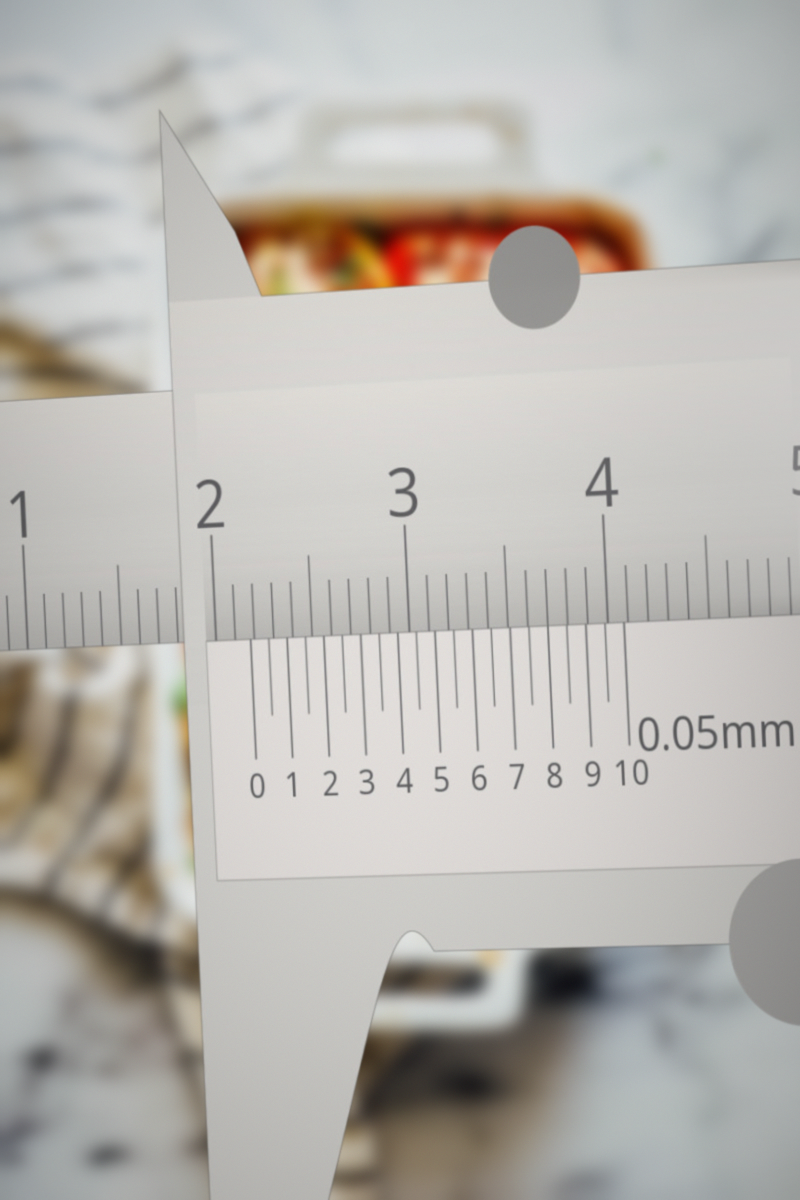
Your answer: {"value": 21.8, "unit": "mm"}
